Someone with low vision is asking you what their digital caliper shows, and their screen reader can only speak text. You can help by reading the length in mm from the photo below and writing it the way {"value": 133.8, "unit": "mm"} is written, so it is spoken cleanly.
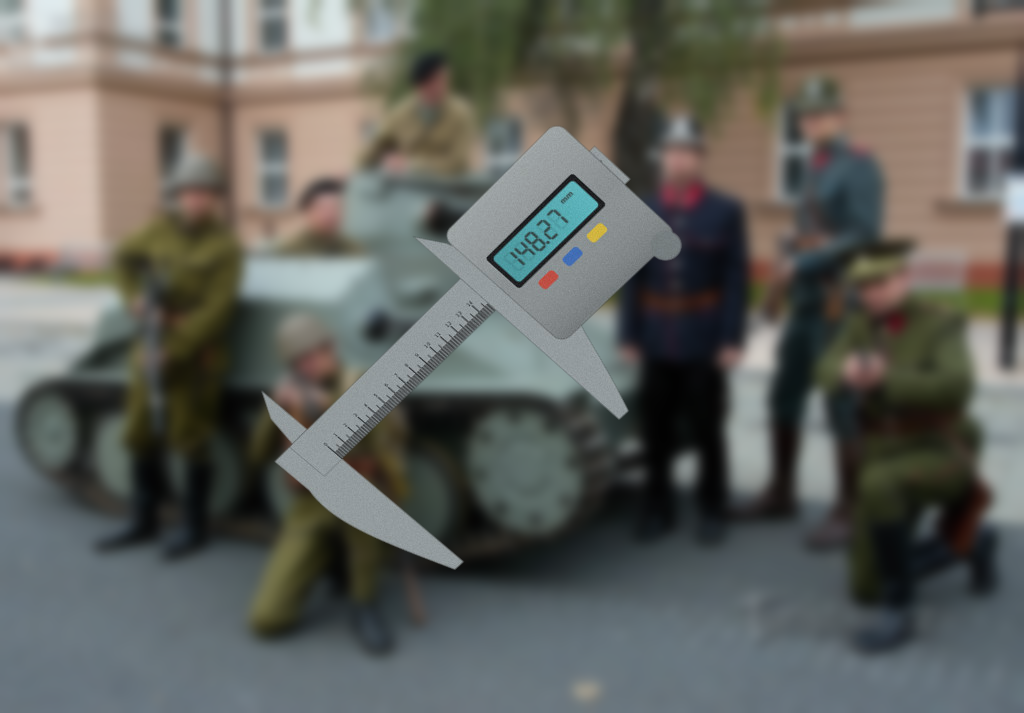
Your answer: {"value": 148.27, "unit": "mm"}
